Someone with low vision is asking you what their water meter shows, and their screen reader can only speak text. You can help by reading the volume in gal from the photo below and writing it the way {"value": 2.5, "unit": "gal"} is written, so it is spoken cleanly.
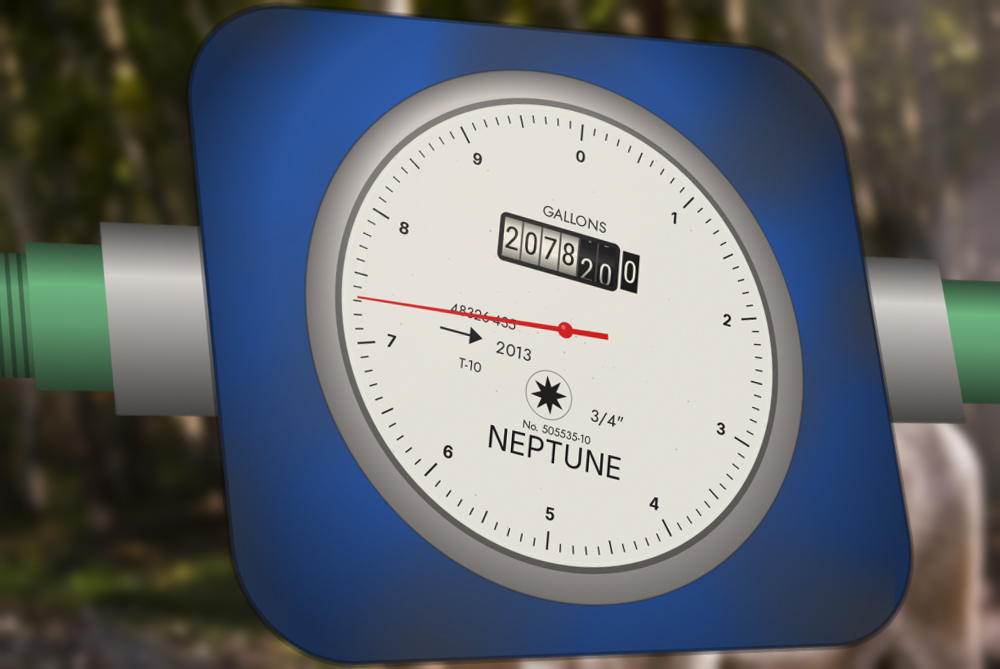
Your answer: {"value": 2078197.3, "unit": "gal"}
